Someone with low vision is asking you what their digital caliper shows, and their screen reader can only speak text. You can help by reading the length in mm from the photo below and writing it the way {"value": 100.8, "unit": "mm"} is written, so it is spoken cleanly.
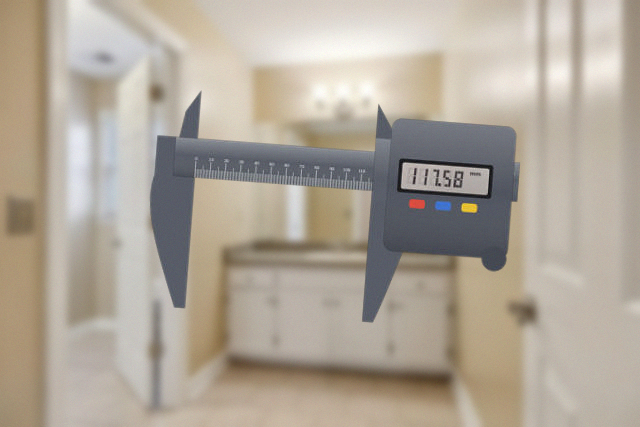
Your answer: {"value": 117.58, "unit": "mm"}
